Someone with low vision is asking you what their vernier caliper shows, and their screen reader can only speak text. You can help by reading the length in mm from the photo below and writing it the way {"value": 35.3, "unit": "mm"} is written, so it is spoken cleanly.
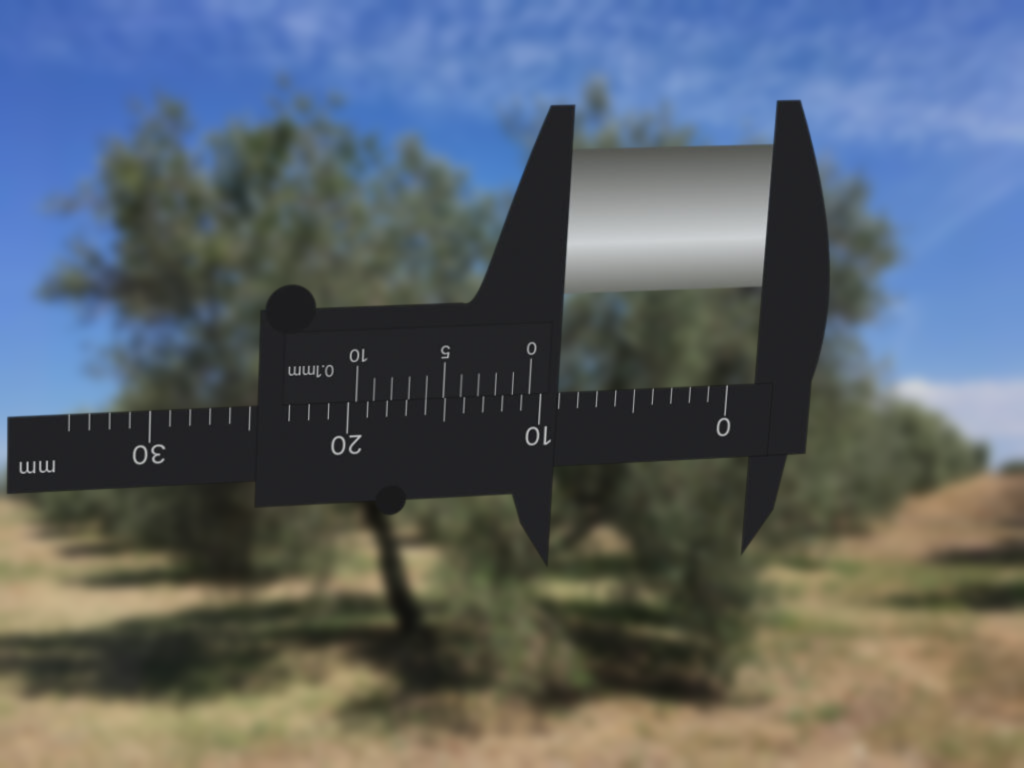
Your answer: {"value": 10.6, "unit": "mm"}
